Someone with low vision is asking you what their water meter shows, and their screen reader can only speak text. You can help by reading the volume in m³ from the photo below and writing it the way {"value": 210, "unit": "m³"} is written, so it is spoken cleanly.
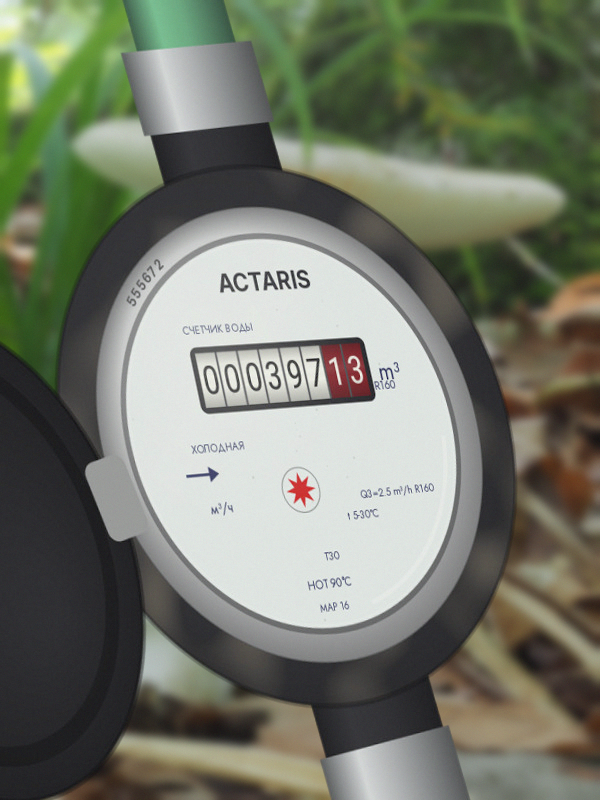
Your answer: {"value": 397.13, "unit": "m³"}
